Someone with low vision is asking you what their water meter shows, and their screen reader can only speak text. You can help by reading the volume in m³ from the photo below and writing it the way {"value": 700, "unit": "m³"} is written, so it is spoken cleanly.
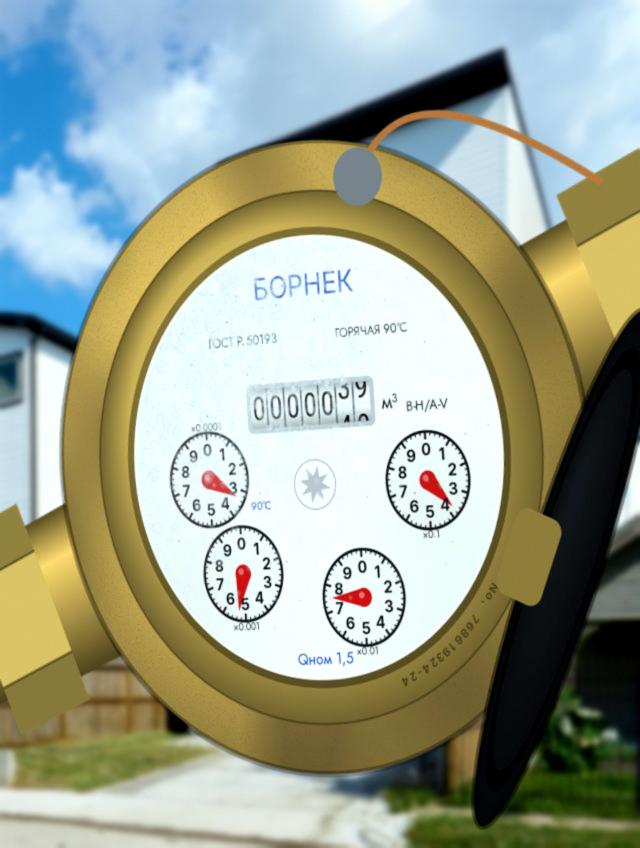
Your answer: {"value": 39.3753, "unit": "m³"}
